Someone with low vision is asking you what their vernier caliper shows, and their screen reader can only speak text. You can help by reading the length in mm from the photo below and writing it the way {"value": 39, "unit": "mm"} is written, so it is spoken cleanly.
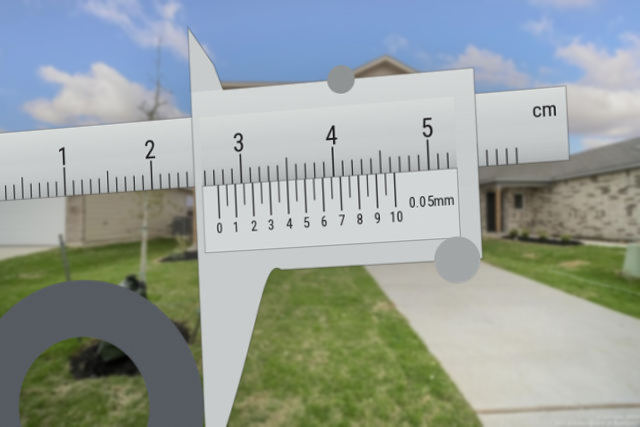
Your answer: {"value": 27.4, "unit": "mm"}
